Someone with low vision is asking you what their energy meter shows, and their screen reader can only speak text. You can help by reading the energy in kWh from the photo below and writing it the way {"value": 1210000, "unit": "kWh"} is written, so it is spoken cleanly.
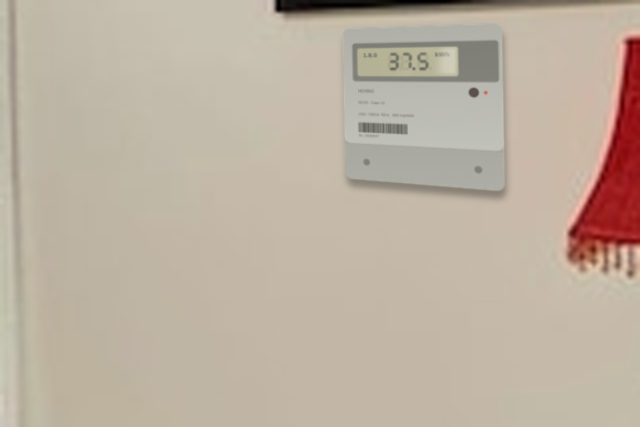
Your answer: {"value": 37.5, "unit": "kWh"}
